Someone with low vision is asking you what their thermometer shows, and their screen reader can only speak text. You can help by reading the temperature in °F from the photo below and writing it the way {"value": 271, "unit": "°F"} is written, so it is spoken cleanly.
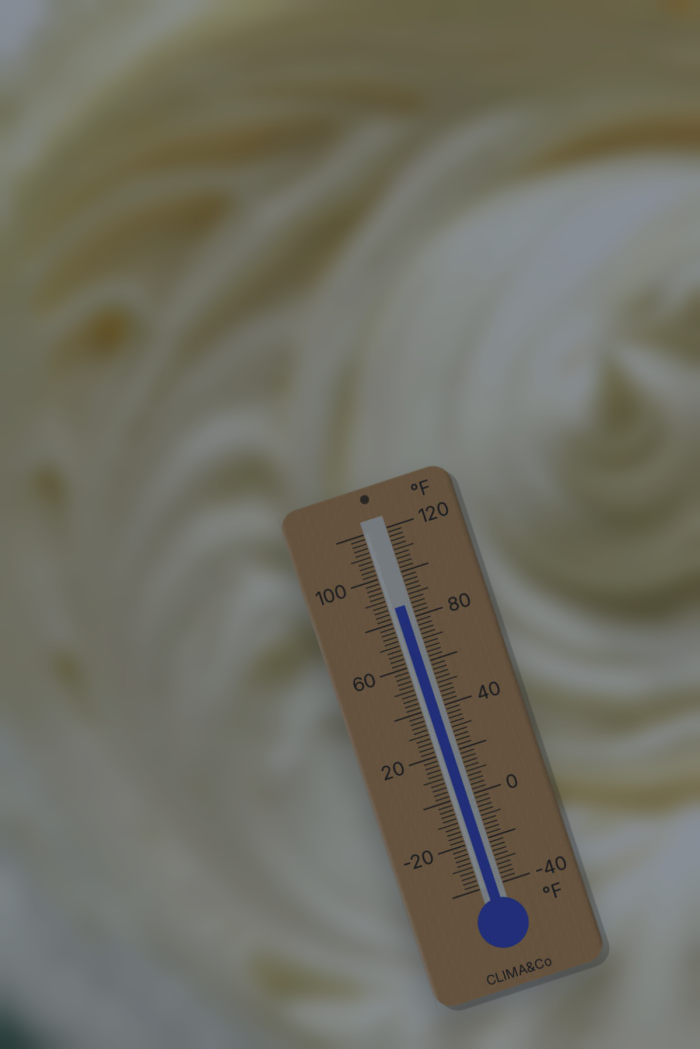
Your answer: {"value": 86, "unit": "°F"}
